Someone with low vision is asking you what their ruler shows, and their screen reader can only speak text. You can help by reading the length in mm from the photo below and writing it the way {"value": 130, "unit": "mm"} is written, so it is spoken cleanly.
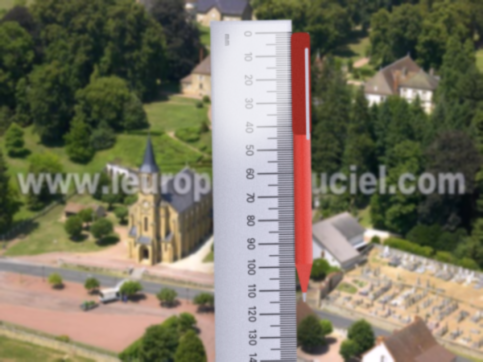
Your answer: {"value": 115, "unit": "mm"}
